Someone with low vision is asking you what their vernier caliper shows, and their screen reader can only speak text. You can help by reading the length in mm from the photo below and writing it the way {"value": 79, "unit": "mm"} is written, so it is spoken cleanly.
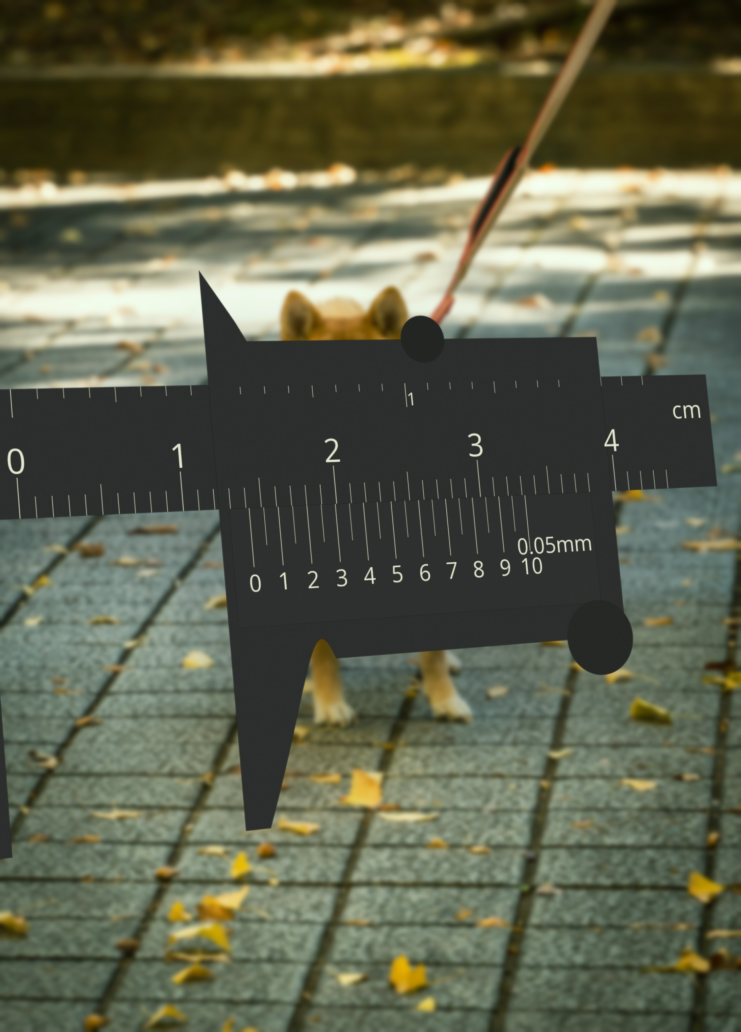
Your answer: {"value": 14.2, "unit": "mm"}
